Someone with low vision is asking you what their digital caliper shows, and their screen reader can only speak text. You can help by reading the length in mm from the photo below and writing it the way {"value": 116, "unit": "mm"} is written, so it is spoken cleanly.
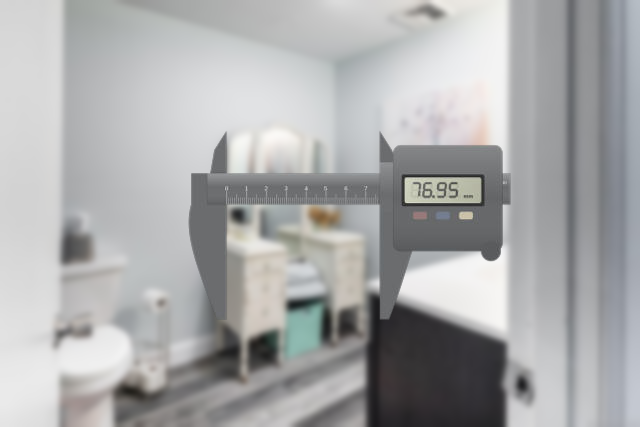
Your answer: {"value": 76.95, "unit": "mm"}
